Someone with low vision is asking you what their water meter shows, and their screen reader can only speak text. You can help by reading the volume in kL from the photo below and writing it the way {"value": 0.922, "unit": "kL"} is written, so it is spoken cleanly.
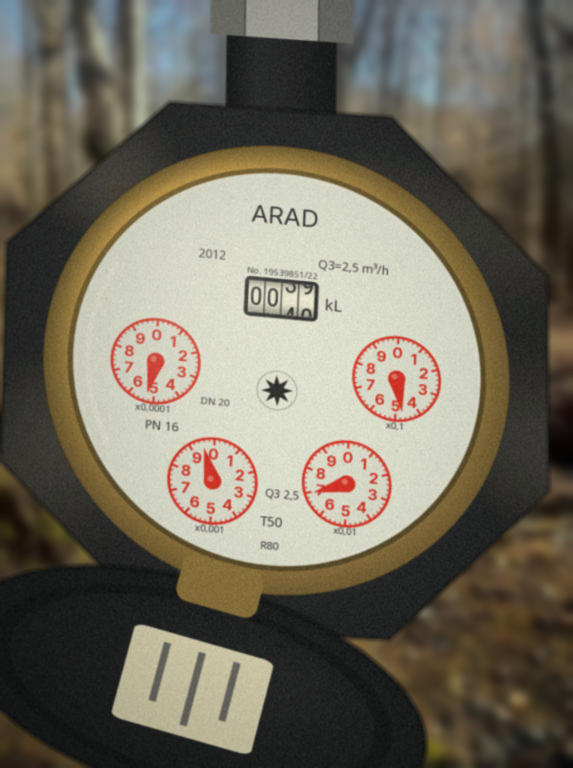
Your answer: {"value": 39.4695, "unit": "kL"}
